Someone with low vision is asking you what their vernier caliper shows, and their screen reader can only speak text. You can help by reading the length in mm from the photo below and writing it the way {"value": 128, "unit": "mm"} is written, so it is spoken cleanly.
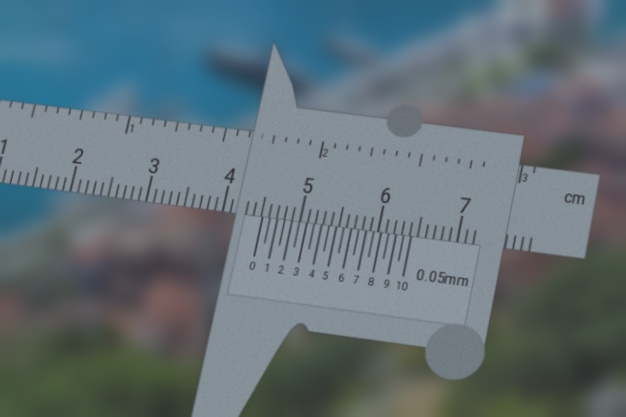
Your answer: {"value": 45.2, "unit": "mm"}
